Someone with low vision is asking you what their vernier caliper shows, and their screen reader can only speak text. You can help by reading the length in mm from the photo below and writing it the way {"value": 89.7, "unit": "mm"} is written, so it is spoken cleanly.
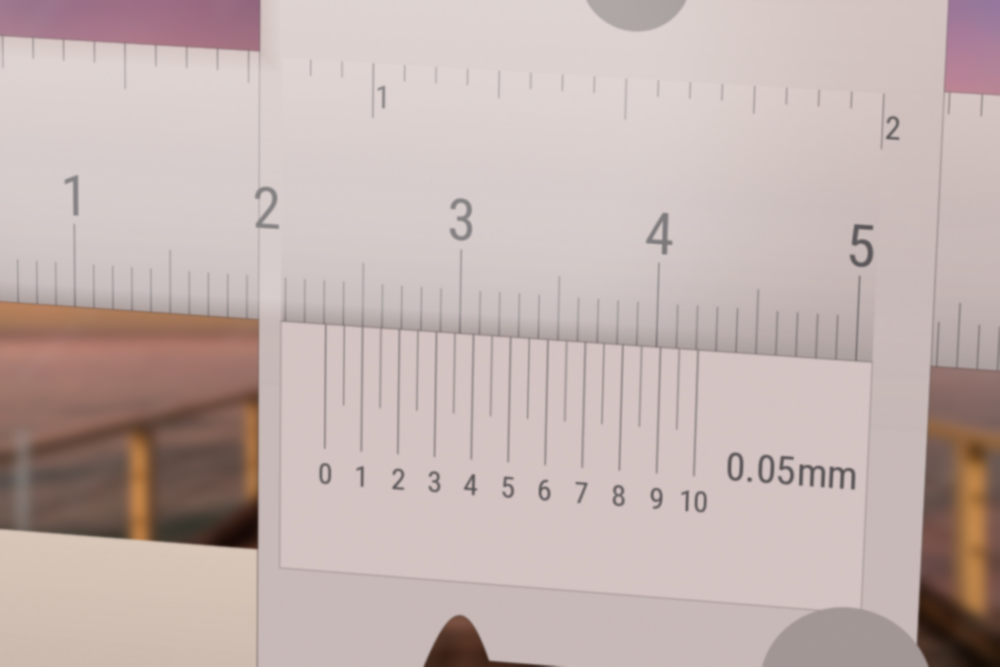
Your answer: {"value": 23.1, "unit": "mm"}
